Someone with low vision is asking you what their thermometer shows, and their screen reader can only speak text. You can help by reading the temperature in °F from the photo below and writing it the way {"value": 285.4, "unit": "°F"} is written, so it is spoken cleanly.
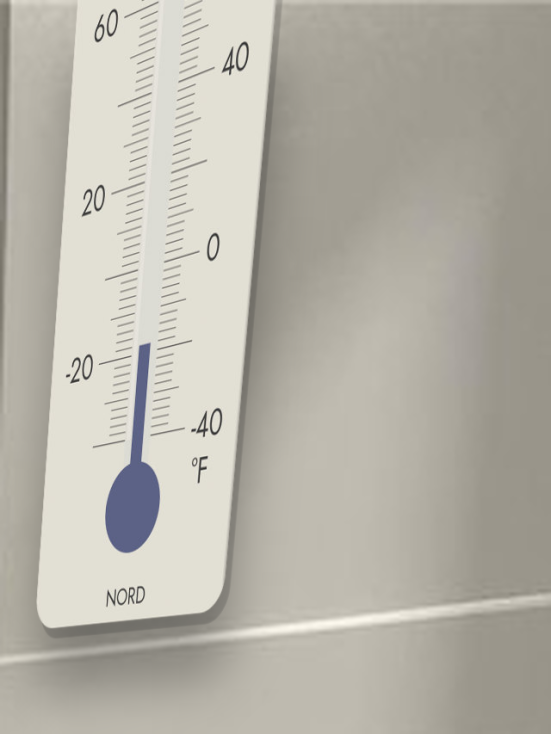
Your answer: {"value": -18, "unit": "°F"}
